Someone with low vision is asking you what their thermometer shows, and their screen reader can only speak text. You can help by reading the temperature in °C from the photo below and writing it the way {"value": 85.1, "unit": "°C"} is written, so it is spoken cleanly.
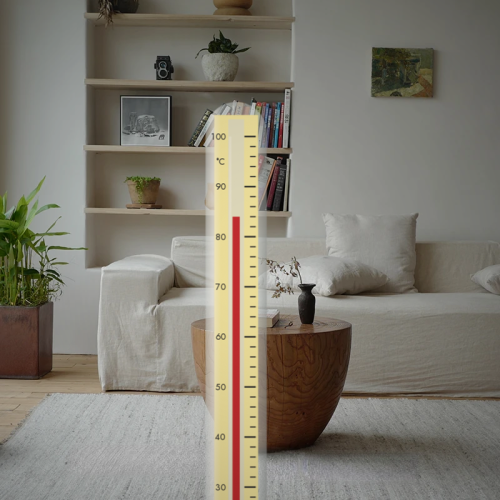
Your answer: {"value": 84, "unit": "°C"}
